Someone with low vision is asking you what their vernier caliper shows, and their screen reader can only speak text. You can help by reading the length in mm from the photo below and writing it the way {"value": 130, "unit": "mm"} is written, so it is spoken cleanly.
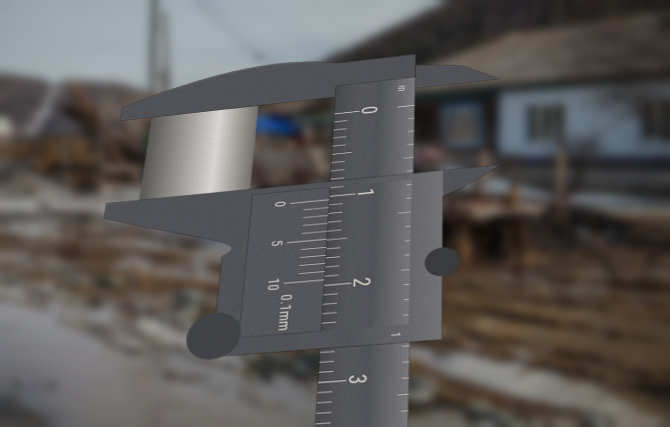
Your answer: {"value": 10.4, "unit": "mm"}
